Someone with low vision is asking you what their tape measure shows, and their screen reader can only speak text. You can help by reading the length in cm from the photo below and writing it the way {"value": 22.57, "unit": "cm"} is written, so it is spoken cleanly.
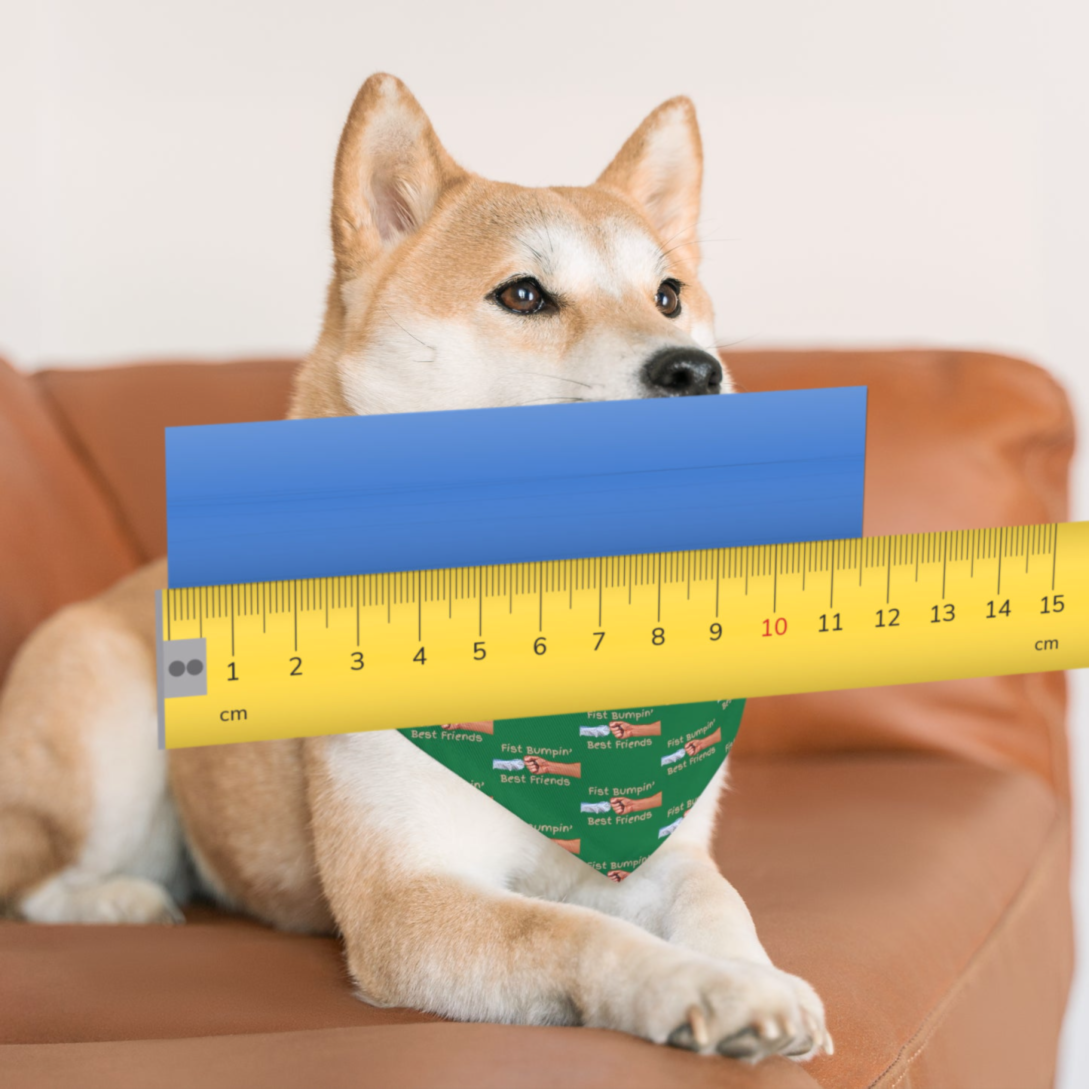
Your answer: {"value": 11.5, "unit": "cm"}
